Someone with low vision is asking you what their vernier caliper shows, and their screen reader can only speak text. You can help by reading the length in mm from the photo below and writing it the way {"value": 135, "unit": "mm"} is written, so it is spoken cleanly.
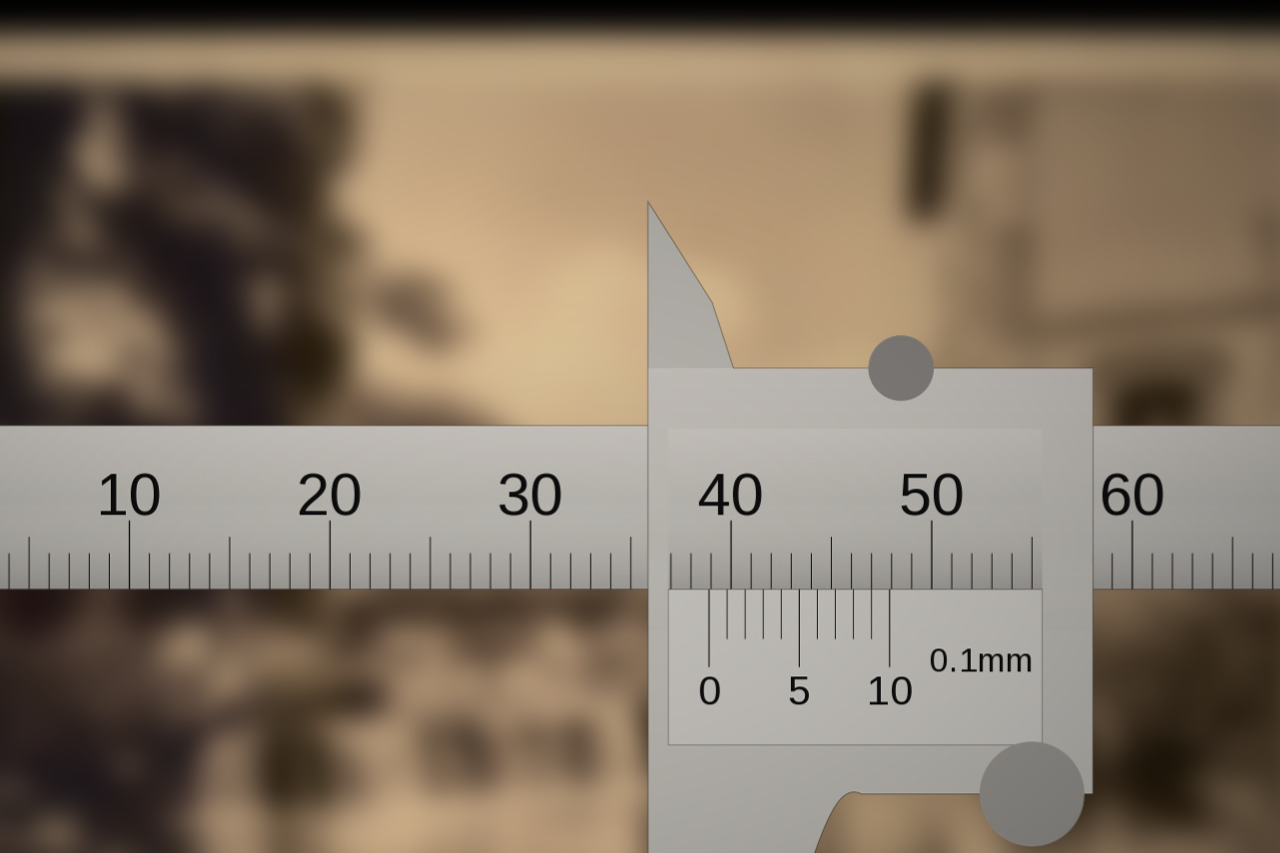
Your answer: {"value": 38.9, "unit": "mm"}
